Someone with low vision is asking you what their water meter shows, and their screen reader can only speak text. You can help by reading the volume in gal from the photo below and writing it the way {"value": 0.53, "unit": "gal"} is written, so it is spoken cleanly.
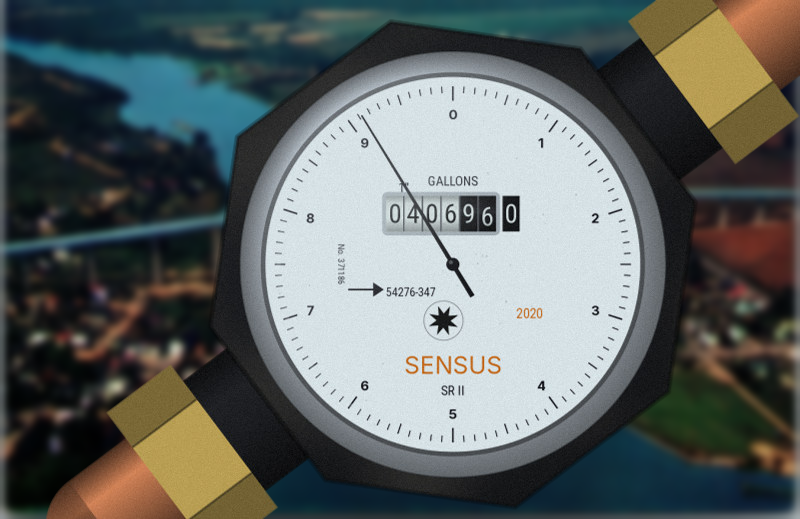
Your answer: {"value": 406959.1, "unit": "gal"}
